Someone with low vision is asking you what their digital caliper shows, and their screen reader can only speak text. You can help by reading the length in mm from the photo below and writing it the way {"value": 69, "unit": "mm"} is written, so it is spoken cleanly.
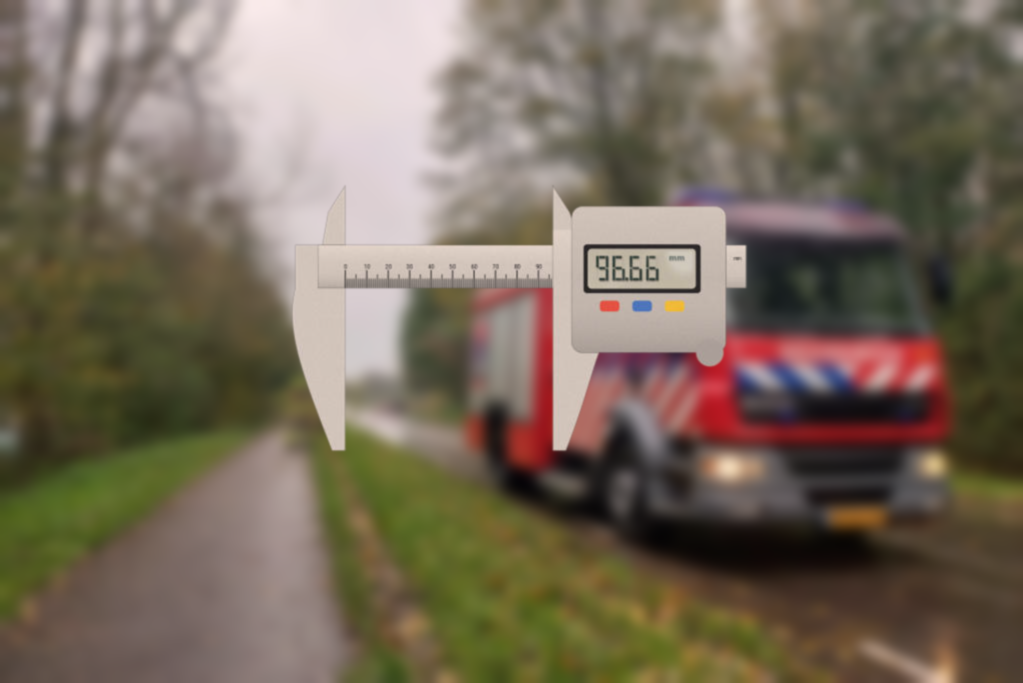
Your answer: {"value": 96.66, "unit": "mm"}
